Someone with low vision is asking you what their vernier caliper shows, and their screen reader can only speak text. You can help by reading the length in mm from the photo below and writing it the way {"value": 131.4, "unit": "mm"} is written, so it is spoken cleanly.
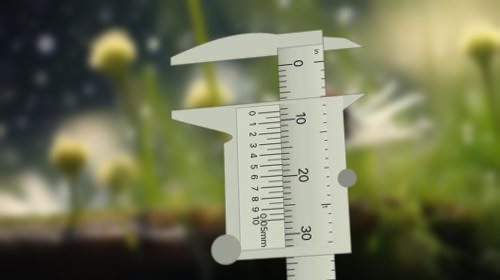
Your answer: {"value": 8.4, "unit": "mm"}
